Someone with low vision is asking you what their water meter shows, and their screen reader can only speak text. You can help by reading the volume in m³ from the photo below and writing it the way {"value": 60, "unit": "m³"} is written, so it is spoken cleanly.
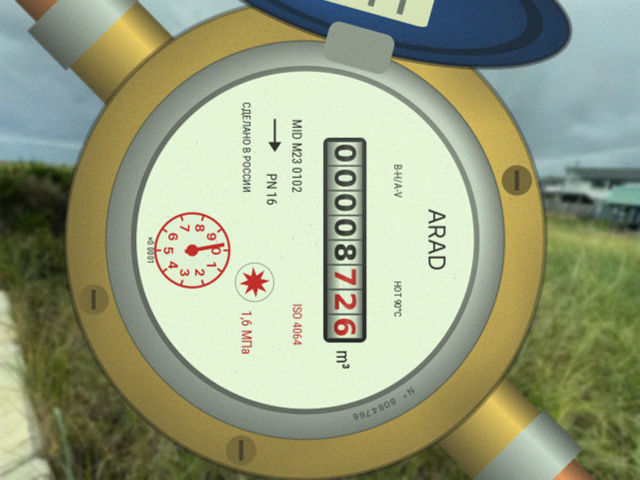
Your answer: {"value": 8.7259, "unit": "m³"}
